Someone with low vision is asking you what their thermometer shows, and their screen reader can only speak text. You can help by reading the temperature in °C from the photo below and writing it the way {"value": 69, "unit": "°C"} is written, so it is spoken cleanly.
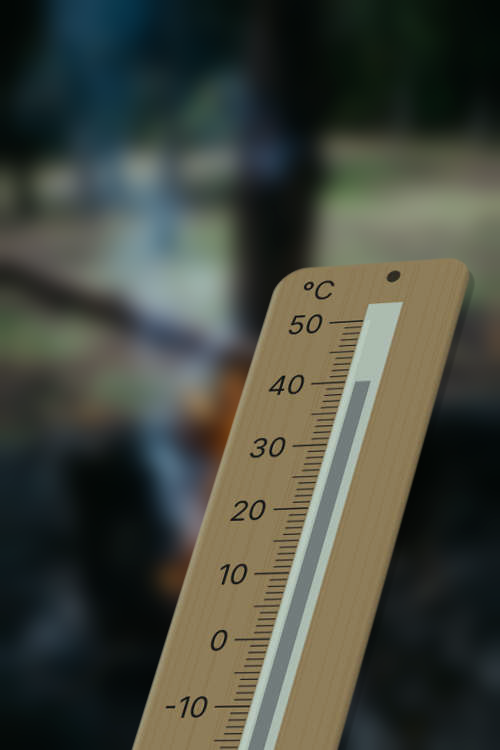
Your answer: {"value": 40, "unit": "°C"}
